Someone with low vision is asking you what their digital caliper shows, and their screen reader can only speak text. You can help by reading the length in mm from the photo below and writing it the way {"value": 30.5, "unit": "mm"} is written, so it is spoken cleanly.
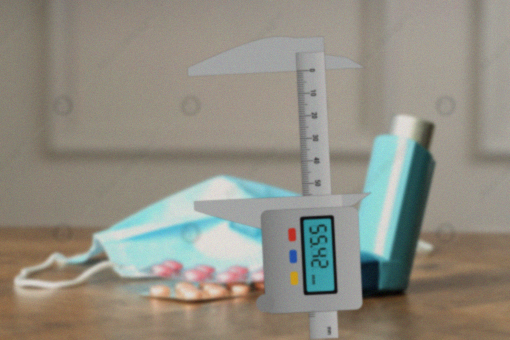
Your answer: {"value": 55.42, "unit": "mm"}
